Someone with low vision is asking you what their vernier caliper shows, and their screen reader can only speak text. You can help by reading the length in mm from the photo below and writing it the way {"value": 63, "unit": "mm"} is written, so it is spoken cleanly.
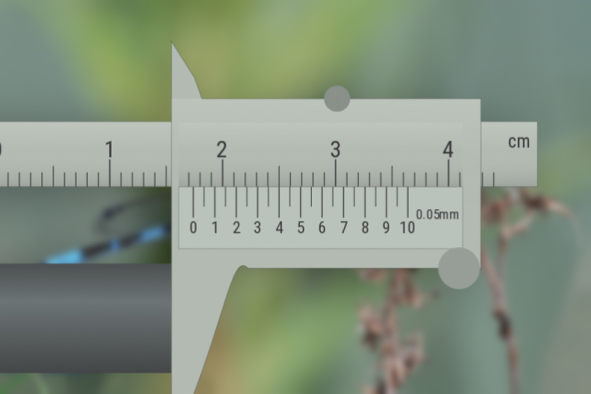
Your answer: {"value": 17.4, "unit": "mm"}
